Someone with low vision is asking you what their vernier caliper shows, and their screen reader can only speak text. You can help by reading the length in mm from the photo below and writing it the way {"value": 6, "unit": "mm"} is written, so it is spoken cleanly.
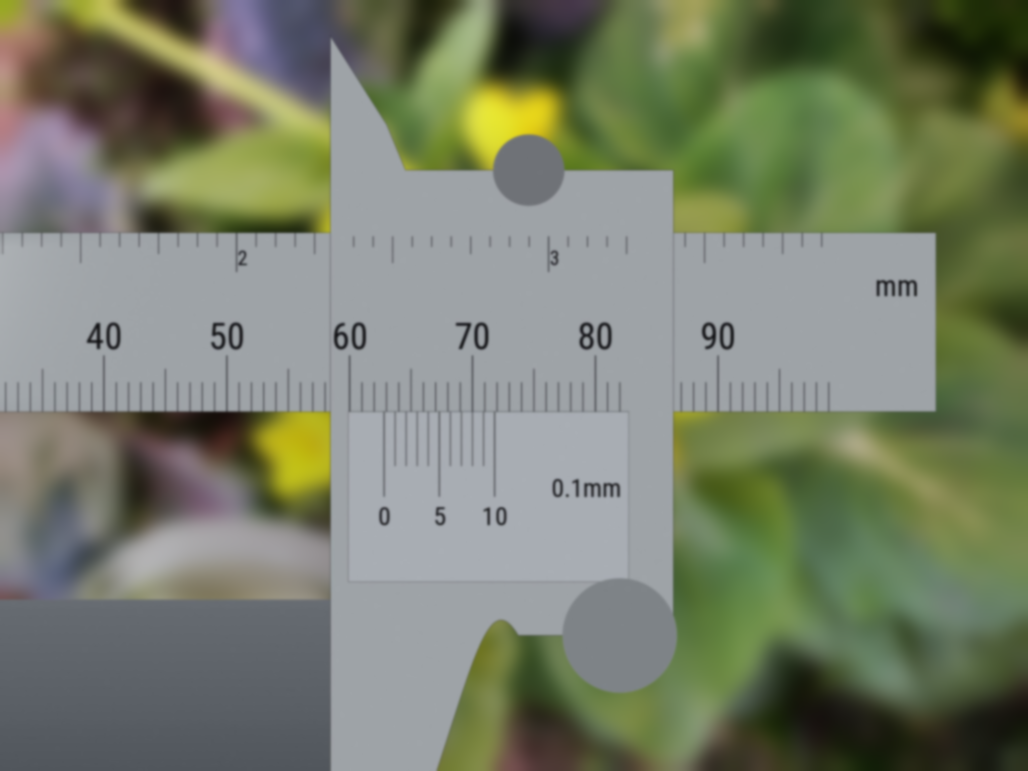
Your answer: {"value": 62.8, "unit": "mm"}
